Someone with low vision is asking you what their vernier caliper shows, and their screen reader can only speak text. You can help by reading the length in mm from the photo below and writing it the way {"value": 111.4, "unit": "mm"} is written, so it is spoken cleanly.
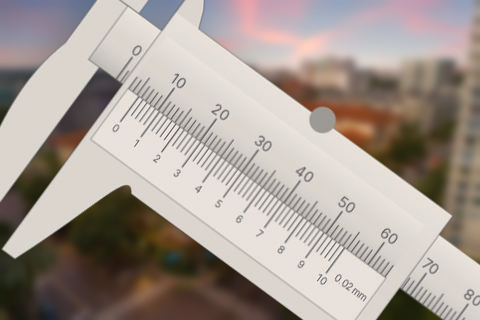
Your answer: {"value": 5.5, "unit": "mm"}
